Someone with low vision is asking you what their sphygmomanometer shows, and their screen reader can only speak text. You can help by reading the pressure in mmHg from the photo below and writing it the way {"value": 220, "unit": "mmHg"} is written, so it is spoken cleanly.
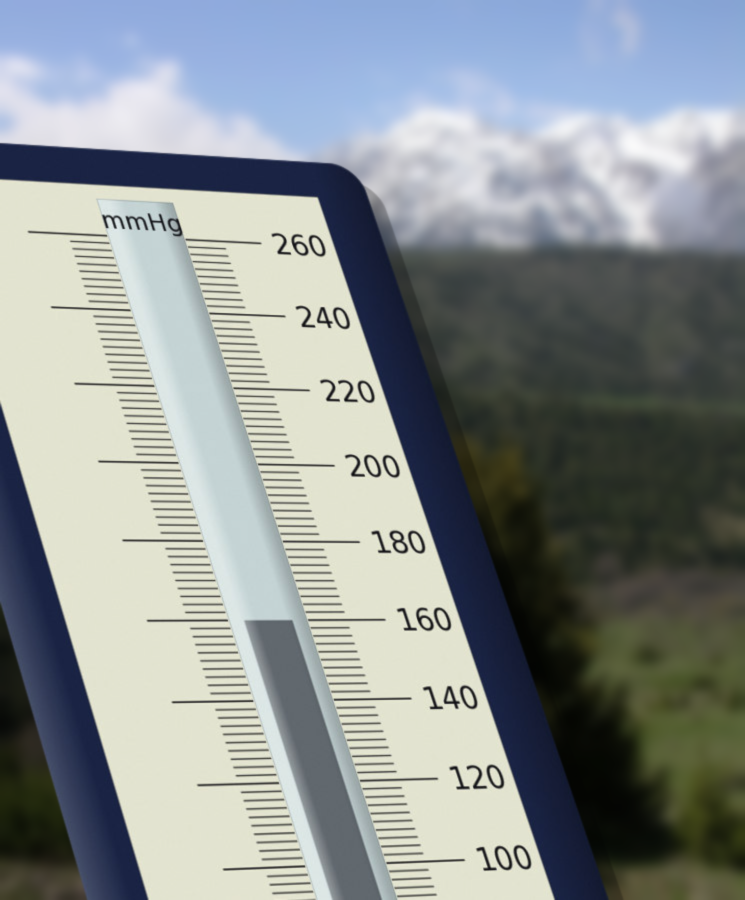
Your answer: {"value": 160, "unit": "mmHg"}
